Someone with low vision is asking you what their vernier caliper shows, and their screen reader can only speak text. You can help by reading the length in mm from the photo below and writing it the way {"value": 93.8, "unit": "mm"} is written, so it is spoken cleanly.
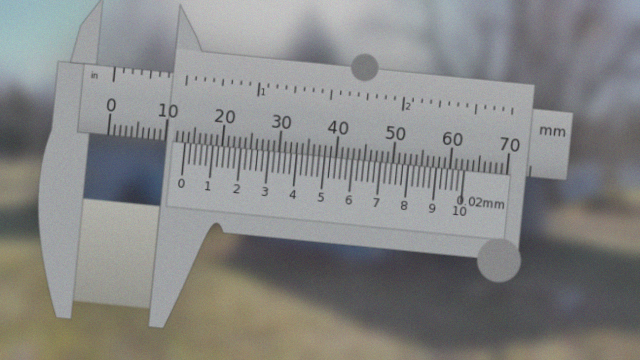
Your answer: {"value": 13.5, "unit": "mm"}
